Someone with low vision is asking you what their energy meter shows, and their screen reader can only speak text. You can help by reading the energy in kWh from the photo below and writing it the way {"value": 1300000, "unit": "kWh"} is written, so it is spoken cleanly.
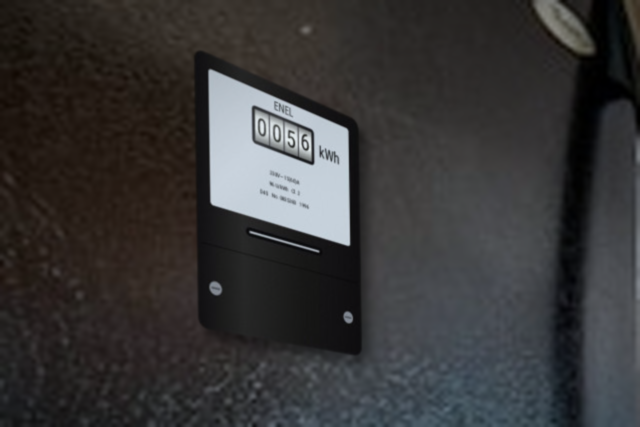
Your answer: {"value": 56, "unit": "kWh"}
